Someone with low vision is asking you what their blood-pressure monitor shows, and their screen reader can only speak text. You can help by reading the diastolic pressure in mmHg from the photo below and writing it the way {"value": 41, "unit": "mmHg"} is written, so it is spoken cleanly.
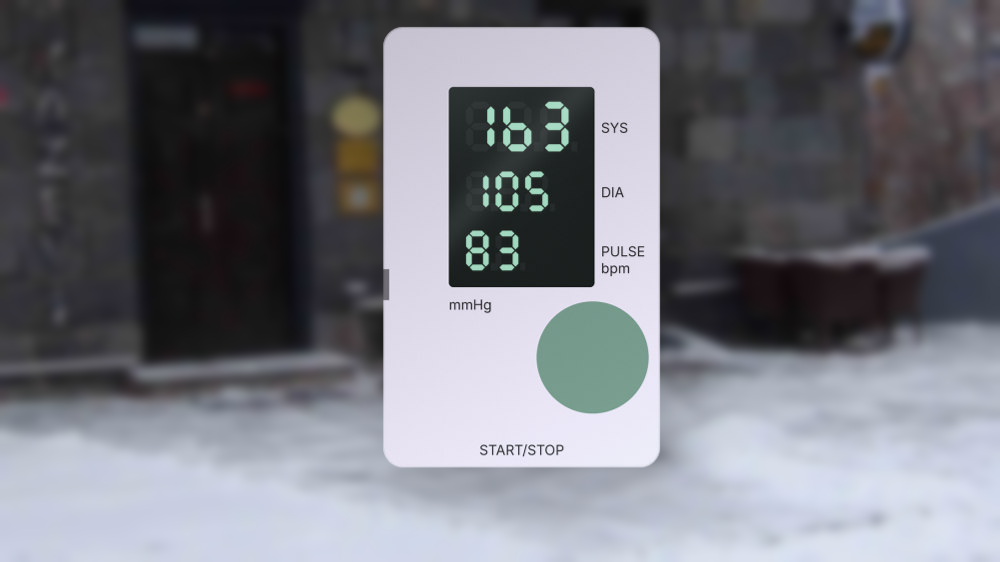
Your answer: {"value": 105, "unit": "mmHg"}
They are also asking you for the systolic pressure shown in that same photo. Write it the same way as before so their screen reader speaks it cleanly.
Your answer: {"value": 163, "unit": "mmHg"}
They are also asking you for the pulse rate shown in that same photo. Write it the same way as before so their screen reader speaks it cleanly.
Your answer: {"value": 83, "unit": "bpm"}
